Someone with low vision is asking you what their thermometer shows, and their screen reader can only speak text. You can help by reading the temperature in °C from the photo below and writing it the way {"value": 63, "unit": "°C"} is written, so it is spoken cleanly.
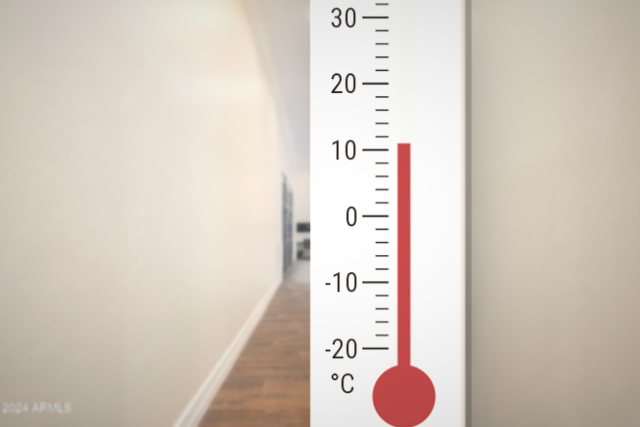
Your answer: {"value": 11, "unit": "°C"}
